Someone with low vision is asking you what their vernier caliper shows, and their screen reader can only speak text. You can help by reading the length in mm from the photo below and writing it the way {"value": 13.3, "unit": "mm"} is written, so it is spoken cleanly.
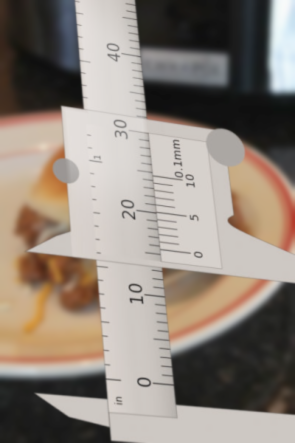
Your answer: {"value": 15.6, "unit": "mm"}
